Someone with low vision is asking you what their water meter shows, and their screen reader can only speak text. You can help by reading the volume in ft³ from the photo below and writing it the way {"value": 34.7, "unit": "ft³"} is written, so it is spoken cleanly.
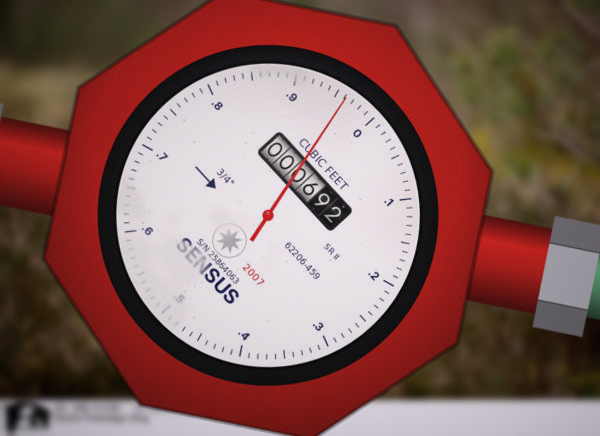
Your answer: {"value": 691.96, "unit": "ft³"}
